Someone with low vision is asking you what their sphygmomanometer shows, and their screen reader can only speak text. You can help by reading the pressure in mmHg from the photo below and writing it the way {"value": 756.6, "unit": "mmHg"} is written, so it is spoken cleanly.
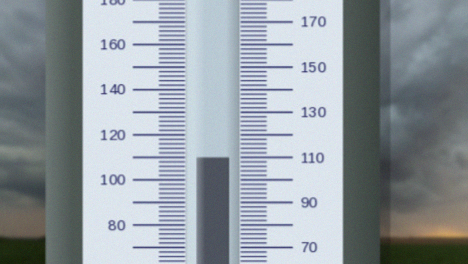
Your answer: {"value": 110, "unit": "mmHg"}
